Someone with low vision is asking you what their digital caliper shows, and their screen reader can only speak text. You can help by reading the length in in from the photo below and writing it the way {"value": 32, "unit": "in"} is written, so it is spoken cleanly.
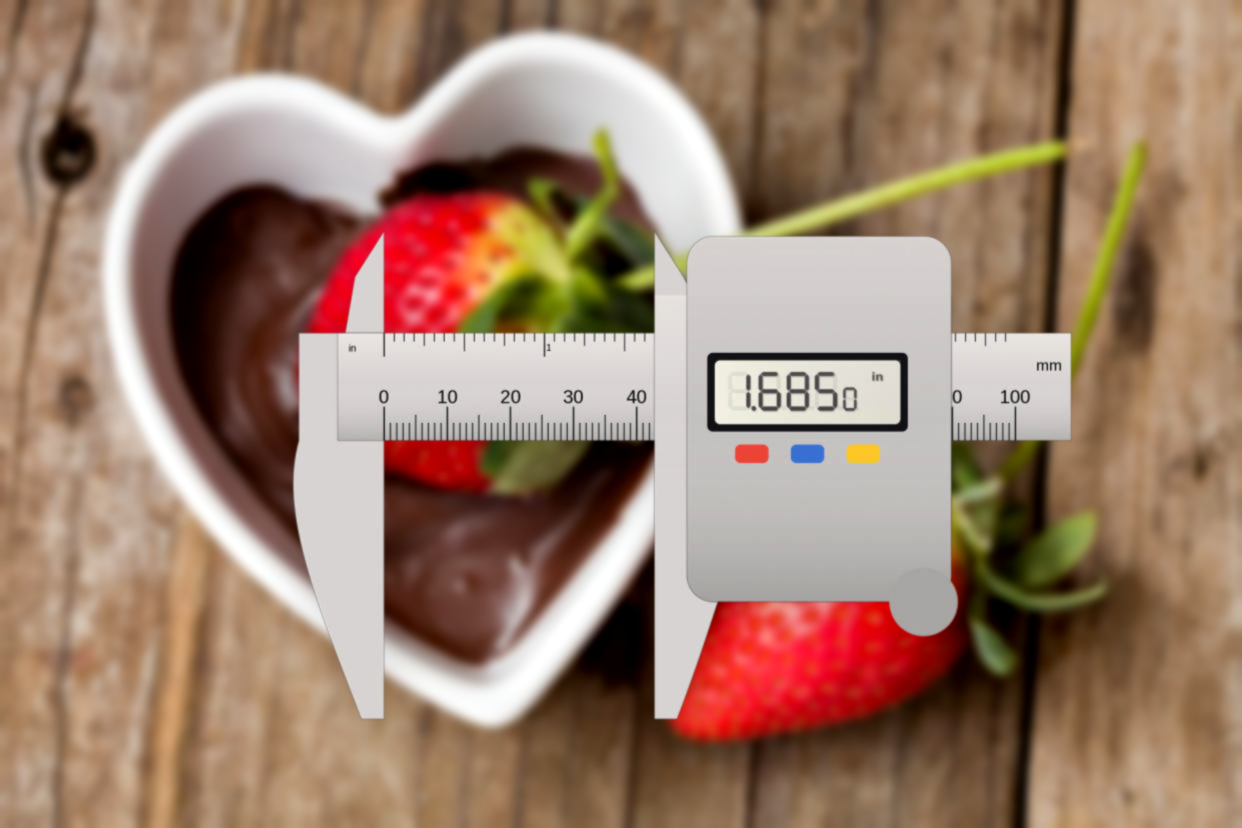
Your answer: {"value": 1.6850, "unit": "in"}
